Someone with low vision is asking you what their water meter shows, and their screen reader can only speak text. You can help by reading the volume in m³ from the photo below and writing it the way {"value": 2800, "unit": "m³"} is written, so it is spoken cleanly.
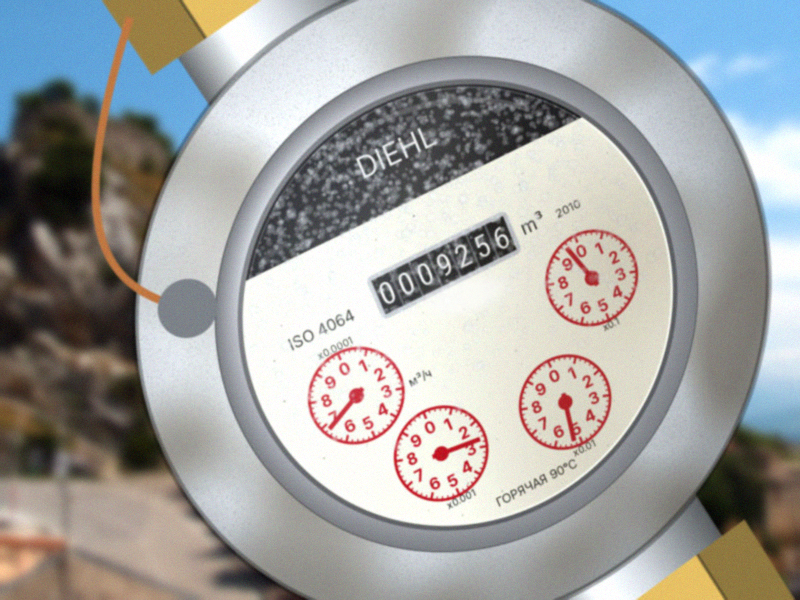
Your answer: {"value": 9255.9526, "unit": "m³"}
